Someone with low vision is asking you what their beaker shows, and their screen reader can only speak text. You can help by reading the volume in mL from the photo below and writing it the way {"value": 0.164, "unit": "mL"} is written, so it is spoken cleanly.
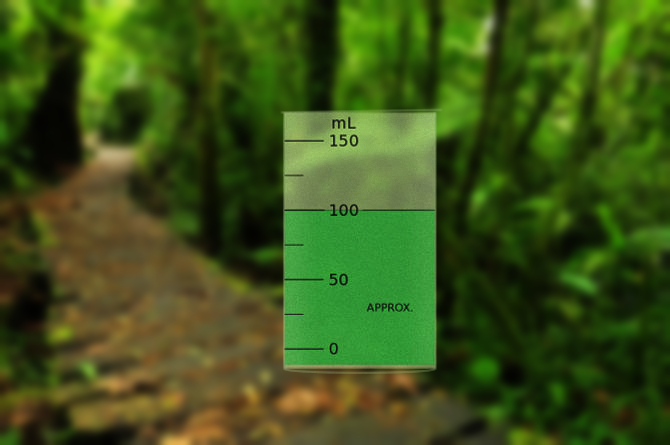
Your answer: {"value": 100, "unit": "mL"}
